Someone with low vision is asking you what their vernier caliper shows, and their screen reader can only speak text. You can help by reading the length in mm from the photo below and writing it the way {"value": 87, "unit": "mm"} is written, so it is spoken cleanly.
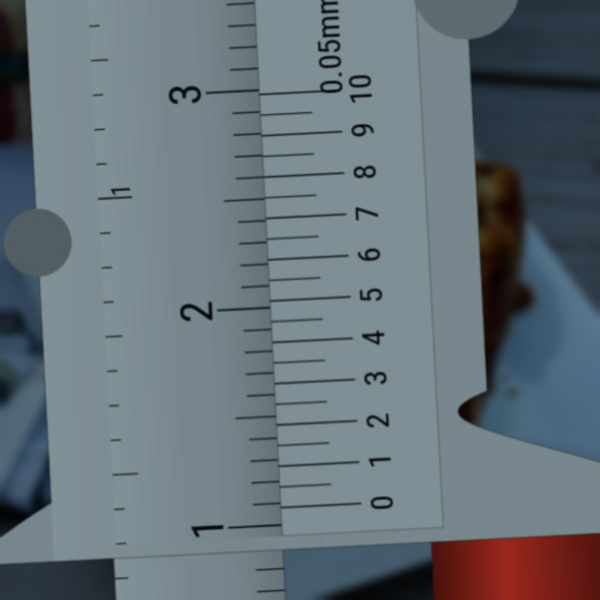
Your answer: {"value": 10.8, "unit": "mm"}
